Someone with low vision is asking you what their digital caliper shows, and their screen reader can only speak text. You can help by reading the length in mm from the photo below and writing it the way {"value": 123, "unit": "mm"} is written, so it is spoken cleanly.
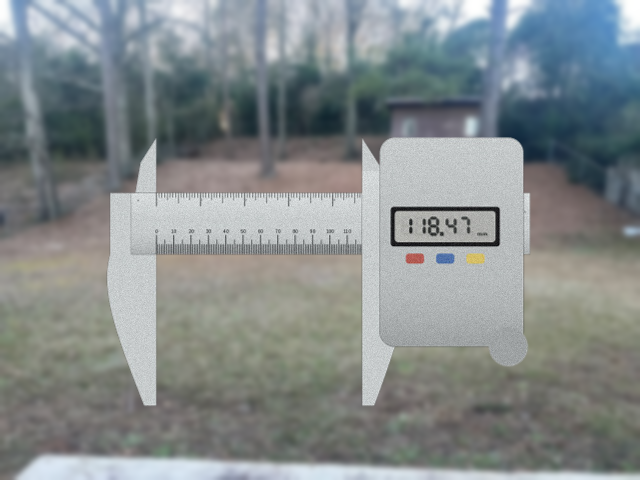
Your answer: {"value": 118.47, "unit": "mm"}
